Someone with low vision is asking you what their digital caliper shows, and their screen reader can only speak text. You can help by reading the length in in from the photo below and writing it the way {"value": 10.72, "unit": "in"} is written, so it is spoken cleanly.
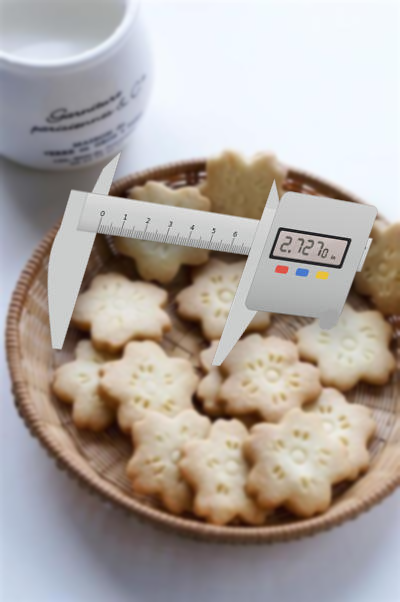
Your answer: {"value": 2.7270, "unit": "in"}
